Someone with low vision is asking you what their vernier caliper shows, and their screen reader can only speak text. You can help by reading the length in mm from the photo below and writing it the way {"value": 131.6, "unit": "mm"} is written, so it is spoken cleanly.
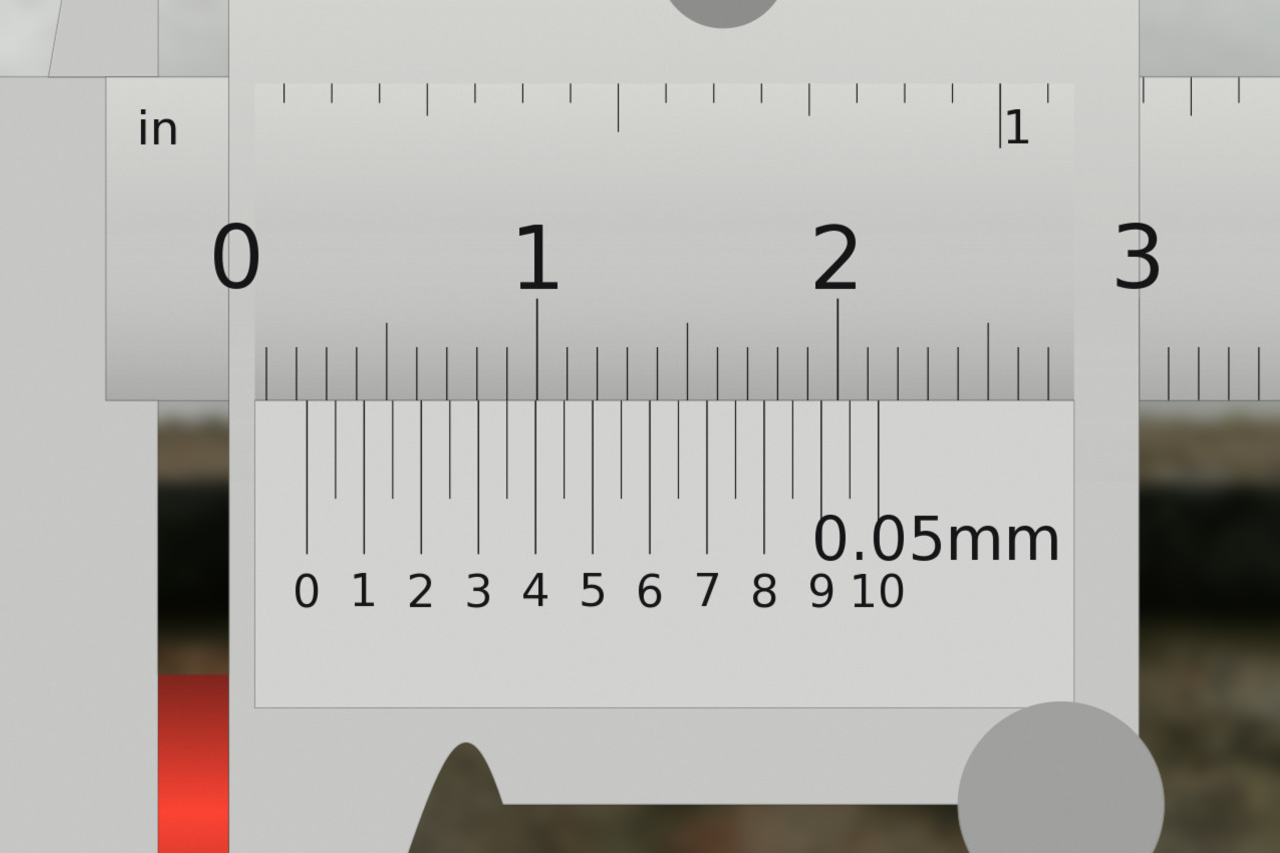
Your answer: {"value": 2.35, "unit": "mm"}
